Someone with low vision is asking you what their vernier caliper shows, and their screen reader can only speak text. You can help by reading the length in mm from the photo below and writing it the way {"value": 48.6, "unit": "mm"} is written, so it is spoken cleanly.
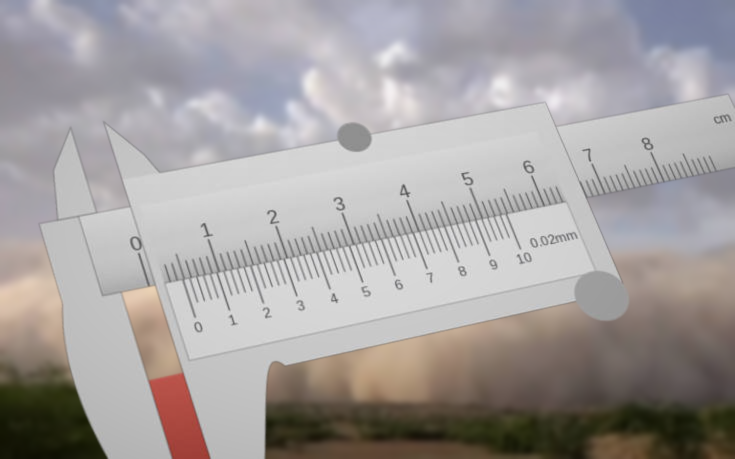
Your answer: {"value": 4.8, "unit": "mm"}
